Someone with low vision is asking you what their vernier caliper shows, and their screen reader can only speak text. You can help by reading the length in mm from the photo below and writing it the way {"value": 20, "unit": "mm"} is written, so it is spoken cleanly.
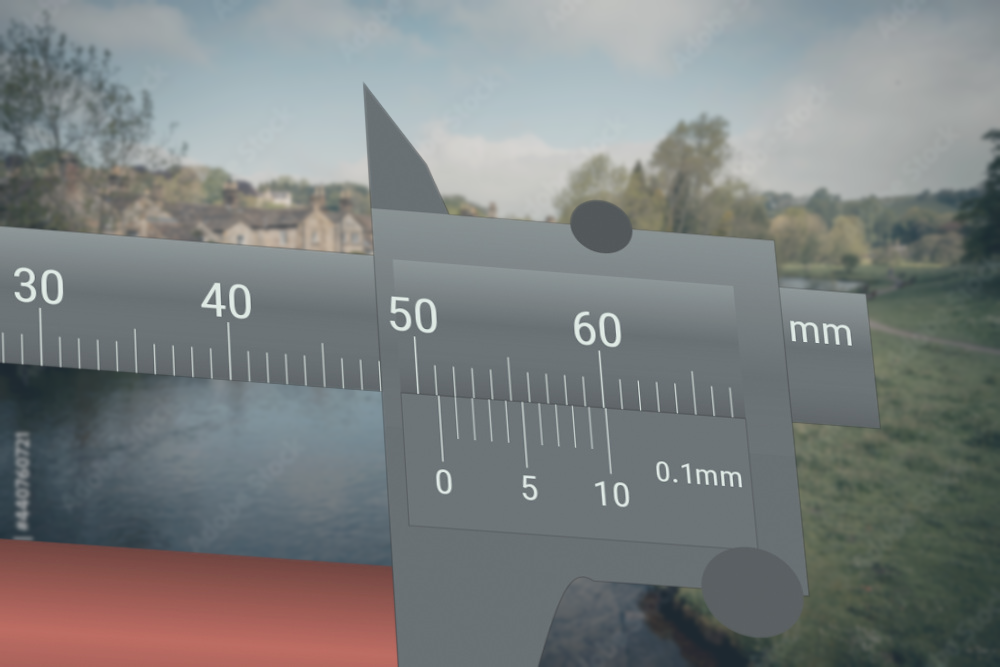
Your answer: {"value": 51.1, "unit": "mm"}
